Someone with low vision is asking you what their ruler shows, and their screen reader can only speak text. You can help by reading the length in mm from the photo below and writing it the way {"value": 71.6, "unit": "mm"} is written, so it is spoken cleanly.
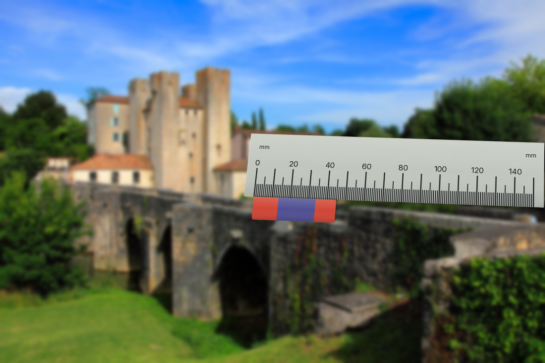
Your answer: {"value": 45, "unit": "mm"}
